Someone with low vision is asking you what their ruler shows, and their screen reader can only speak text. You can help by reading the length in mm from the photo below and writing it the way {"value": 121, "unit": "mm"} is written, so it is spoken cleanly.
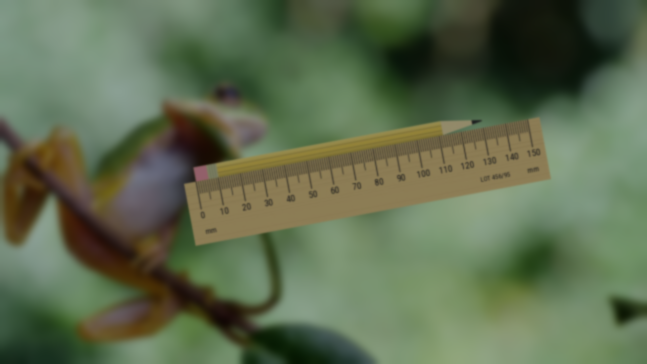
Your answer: {"value": 130, "unit": "mm"}
